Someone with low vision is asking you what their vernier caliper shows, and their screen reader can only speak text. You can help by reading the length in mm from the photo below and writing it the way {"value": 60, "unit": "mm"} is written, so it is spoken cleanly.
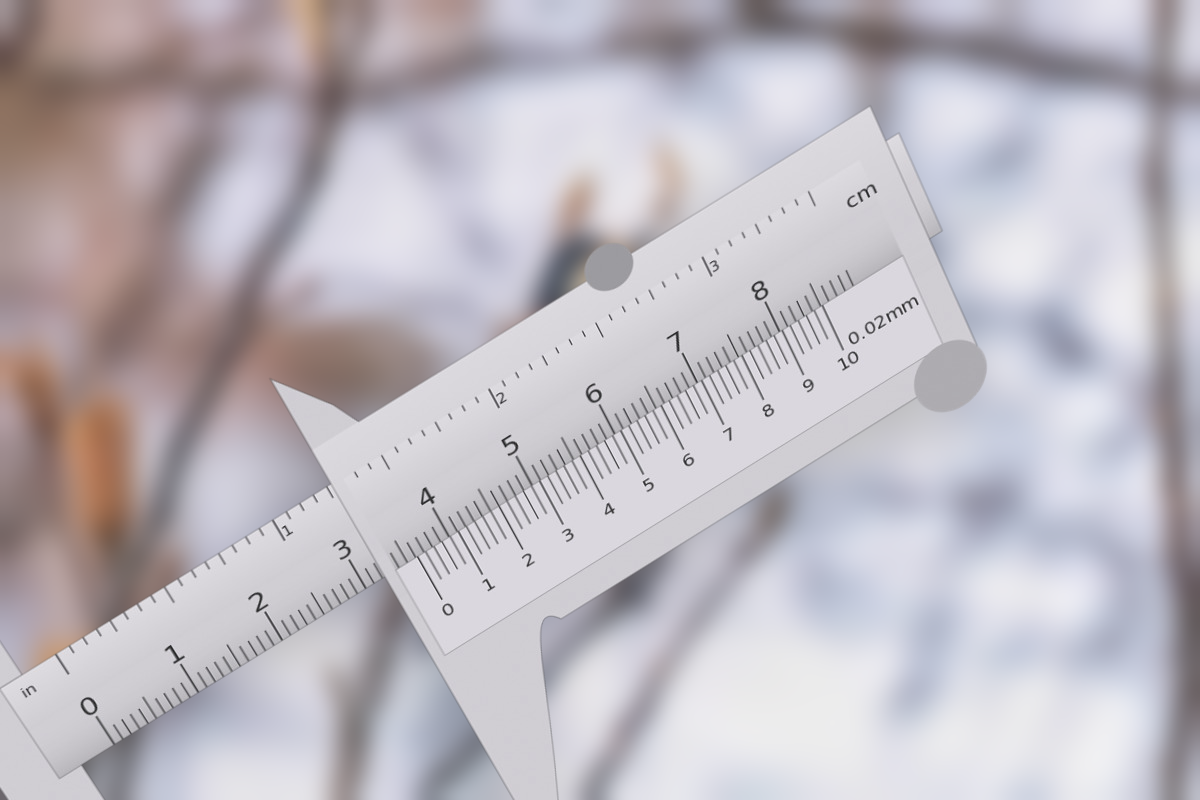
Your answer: {"value": 36.2, "unit": "mm"}
